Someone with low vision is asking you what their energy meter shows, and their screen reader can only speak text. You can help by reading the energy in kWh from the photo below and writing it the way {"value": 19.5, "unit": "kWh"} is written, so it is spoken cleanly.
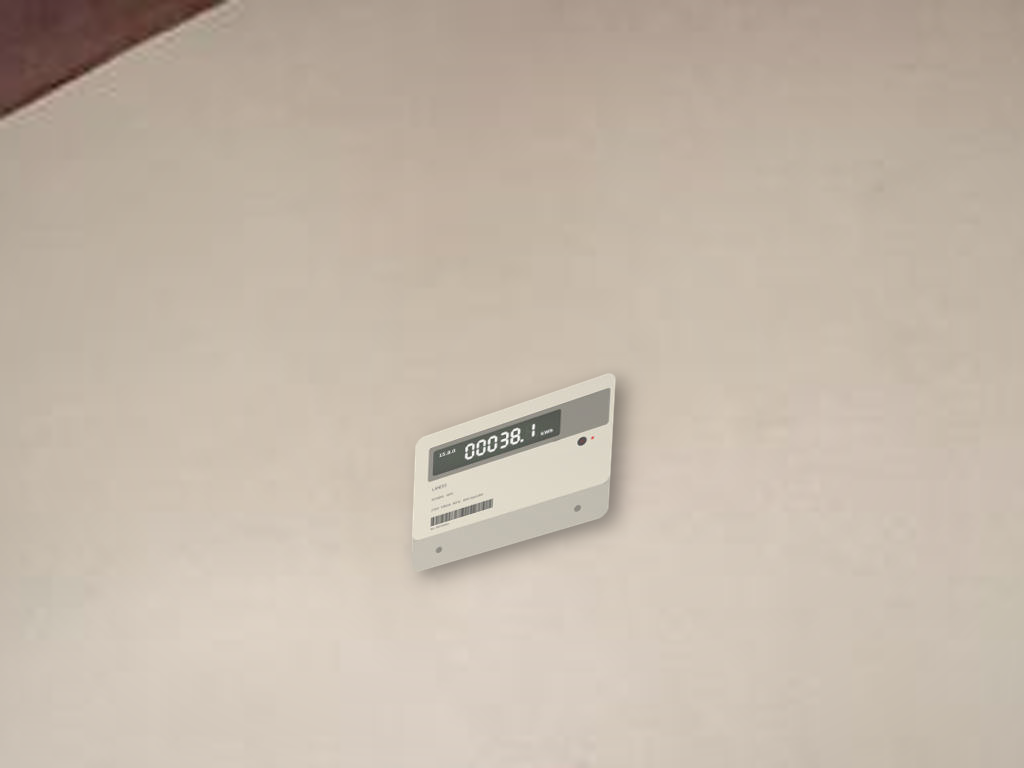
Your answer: {"value": 38.1, "unit": "kWh"}
